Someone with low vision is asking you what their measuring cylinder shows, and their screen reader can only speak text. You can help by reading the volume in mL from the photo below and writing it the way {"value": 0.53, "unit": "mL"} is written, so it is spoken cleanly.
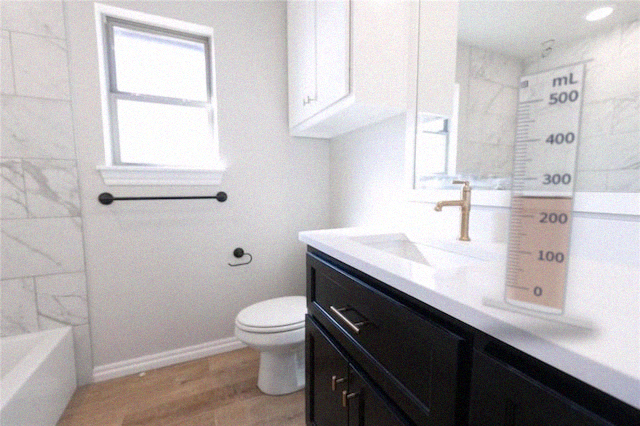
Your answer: {"value": 250, "unit": "mL"}
